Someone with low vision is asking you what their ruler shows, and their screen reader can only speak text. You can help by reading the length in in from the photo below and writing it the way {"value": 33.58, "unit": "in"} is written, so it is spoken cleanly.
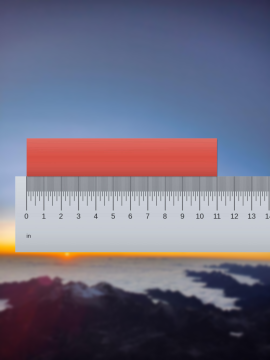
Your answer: {"value": 11, "unit": "in"}
